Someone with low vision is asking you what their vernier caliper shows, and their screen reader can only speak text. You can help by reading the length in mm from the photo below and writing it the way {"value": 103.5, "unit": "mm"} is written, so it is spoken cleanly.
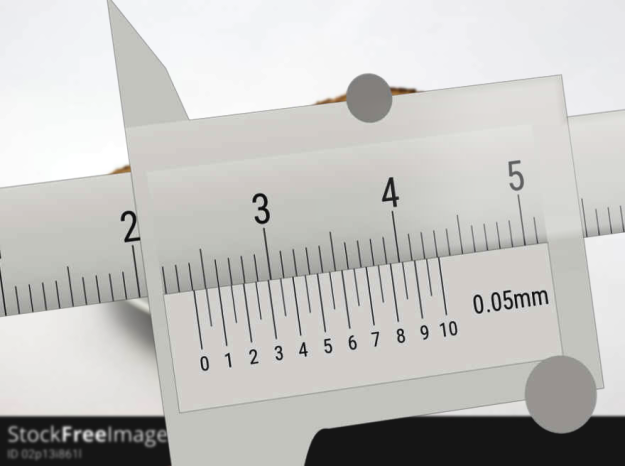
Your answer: {"value": 24.1, "unit": "mm"}
